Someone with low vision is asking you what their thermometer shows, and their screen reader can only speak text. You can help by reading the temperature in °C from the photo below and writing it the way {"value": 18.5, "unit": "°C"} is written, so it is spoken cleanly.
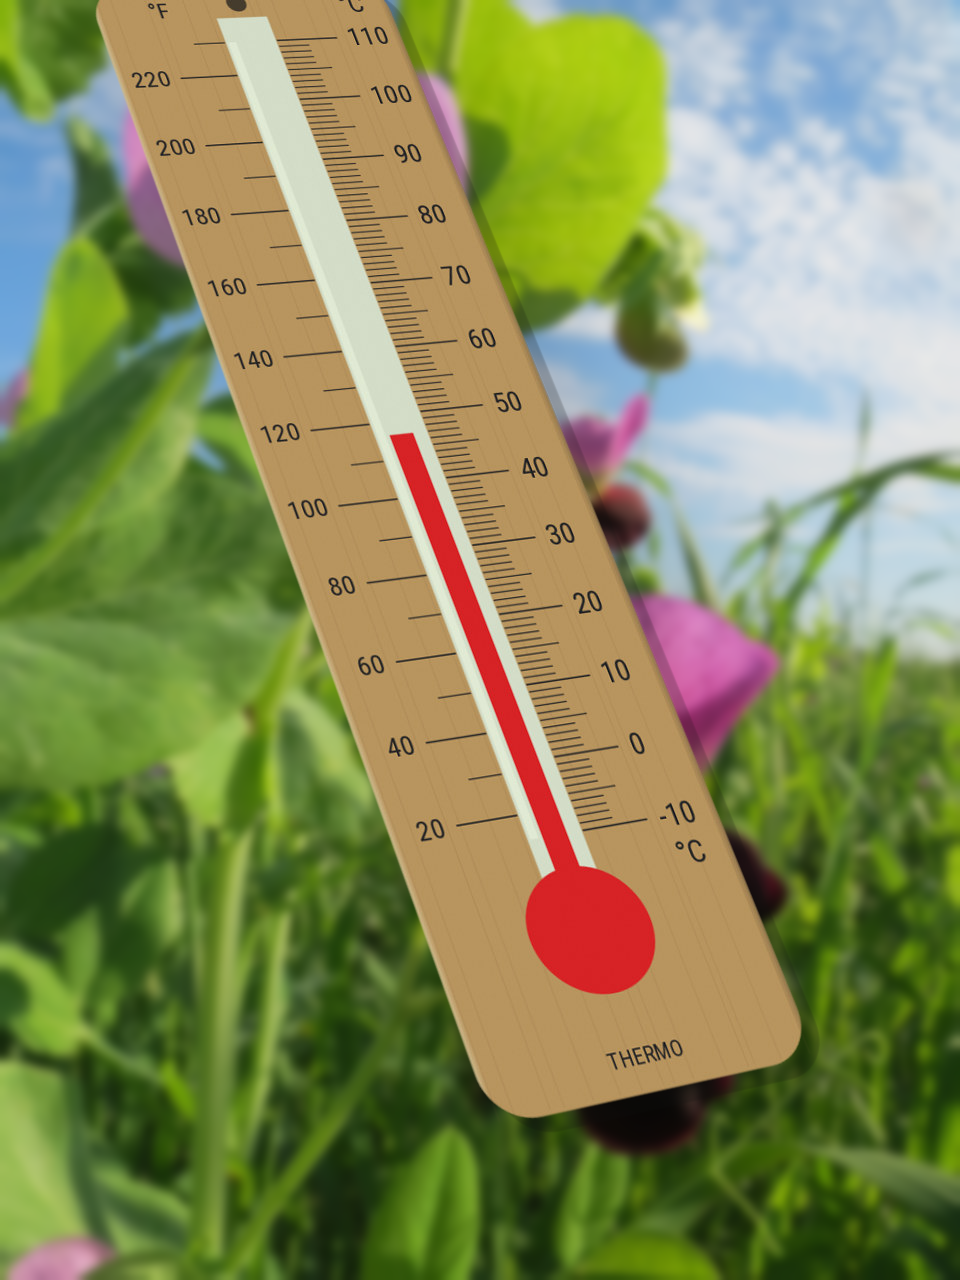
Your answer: {"value": 47, "unit": "°C"}
